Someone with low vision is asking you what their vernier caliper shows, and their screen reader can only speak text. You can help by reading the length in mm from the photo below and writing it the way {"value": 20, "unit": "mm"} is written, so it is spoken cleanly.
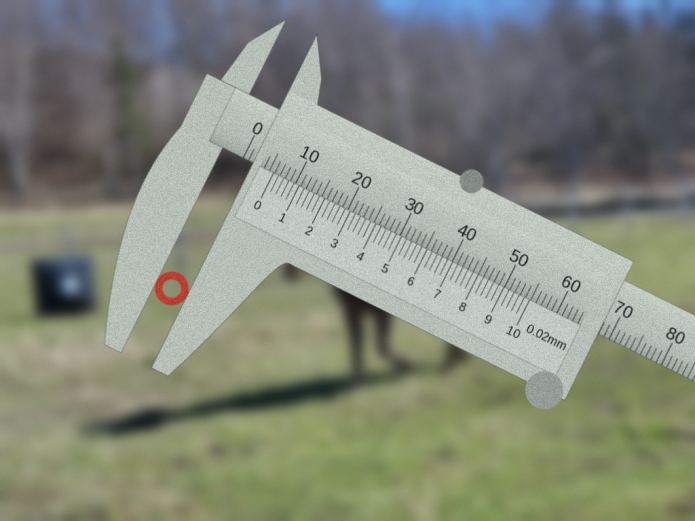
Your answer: {"value": 5.8, "unit": "mm"}
